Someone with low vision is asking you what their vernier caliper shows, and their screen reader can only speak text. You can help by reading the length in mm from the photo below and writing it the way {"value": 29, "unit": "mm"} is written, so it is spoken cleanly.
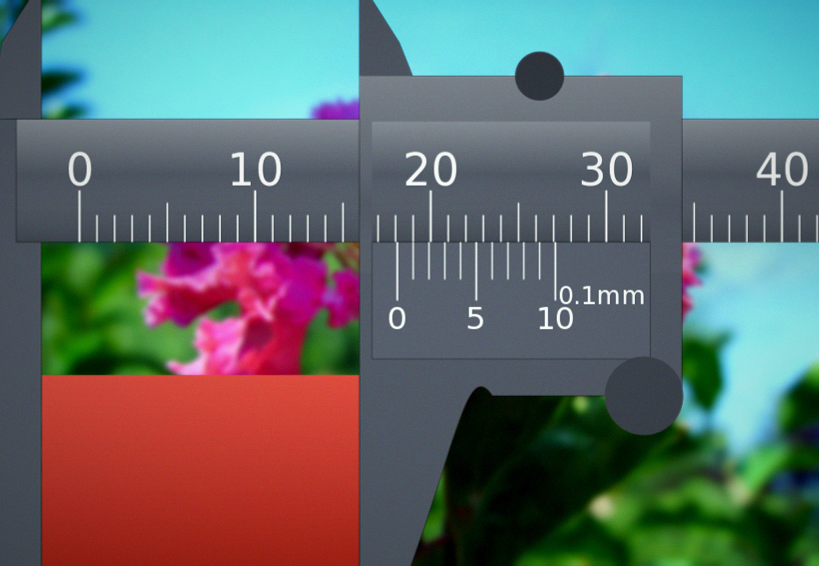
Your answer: {"value": 18.1, "unit": "mm"}
